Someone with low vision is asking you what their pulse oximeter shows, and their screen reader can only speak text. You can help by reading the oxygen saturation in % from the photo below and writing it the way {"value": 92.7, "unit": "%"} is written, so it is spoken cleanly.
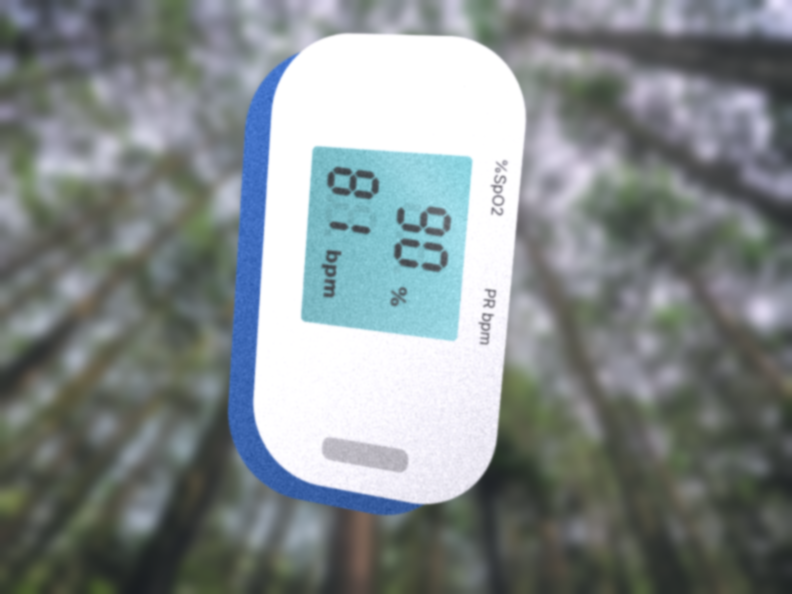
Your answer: {"value": 90, "unit": "%"}
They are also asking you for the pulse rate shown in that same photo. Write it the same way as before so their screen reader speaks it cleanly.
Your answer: {"value": 81, "unit": "bpm"}
